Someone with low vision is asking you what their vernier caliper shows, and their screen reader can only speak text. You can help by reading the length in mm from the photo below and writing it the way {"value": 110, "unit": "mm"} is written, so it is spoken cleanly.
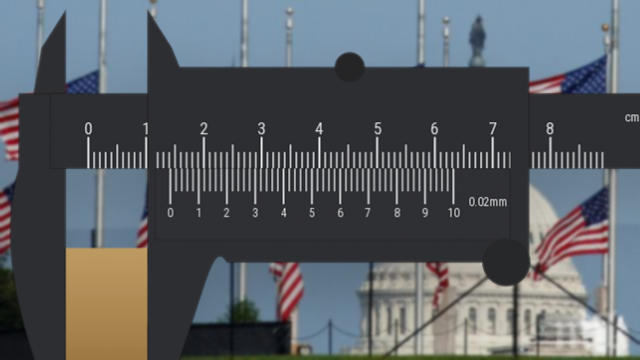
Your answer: {"value": 14.2, "unit": "mm"}
